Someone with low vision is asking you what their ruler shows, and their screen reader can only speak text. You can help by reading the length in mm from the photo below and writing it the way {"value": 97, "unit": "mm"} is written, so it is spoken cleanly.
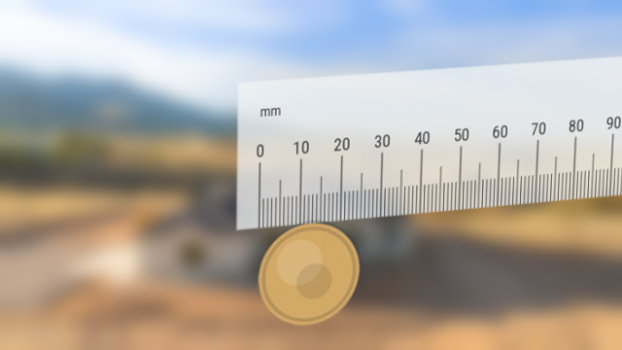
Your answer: {"value": 25, "unit": "mm"}
